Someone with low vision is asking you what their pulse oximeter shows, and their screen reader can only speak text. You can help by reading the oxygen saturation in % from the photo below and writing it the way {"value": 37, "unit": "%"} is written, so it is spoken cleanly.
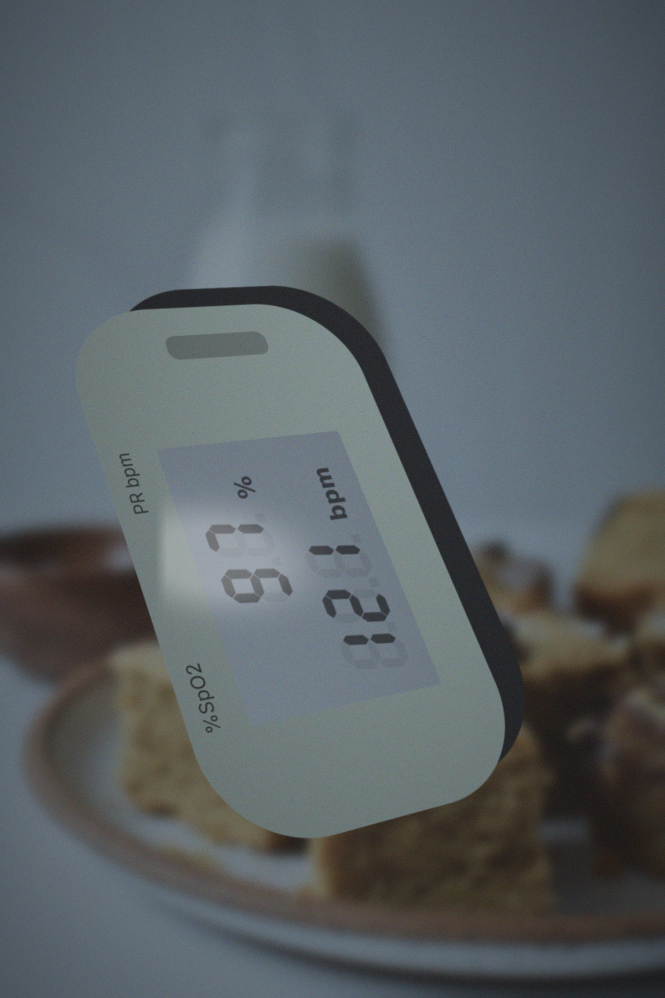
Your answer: {"value": 97, "unit": "%"}
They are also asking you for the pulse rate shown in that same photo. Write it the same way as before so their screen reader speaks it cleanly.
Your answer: {"value": 121, "unit": "bpm"}
